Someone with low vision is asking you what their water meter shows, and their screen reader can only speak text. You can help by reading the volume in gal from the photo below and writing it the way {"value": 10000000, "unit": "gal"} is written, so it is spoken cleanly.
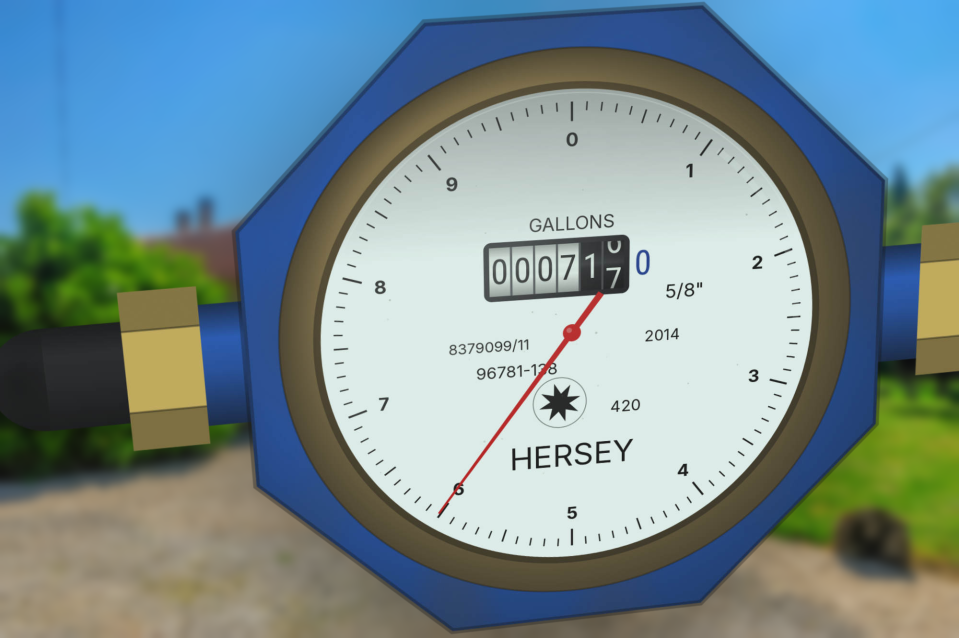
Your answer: {"value": 7166.0, "unit": "gal"}
